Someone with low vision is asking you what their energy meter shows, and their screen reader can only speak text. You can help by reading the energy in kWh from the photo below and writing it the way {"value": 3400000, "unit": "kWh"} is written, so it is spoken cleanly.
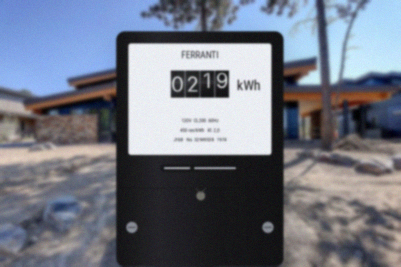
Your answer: {"value": 219, "unit": "kWh"}
